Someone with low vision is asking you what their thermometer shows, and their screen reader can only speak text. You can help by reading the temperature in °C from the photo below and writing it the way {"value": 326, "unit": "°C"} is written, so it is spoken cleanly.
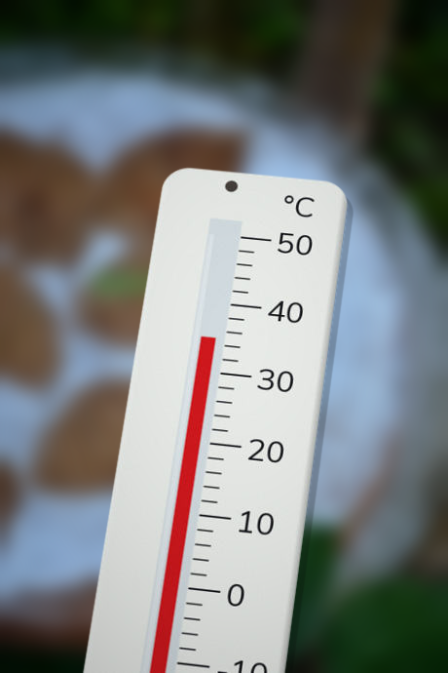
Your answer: {"value": 35, "unit": "°C"}
